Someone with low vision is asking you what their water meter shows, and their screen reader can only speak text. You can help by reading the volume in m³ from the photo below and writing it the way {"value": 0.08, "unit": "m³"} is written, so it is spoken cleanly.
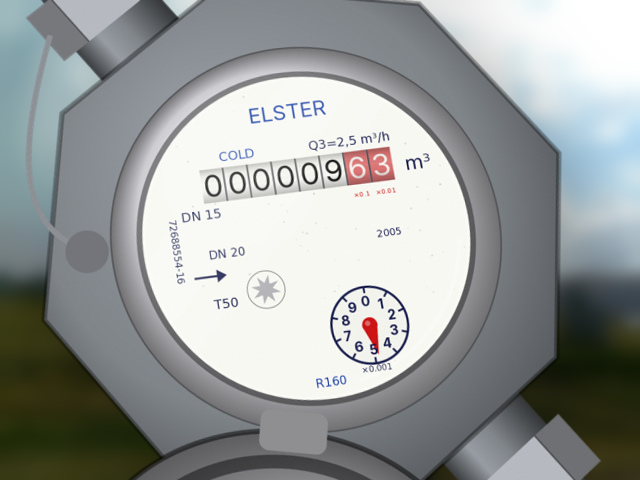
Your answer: {"value": 9.634, "unit": "m³"}
